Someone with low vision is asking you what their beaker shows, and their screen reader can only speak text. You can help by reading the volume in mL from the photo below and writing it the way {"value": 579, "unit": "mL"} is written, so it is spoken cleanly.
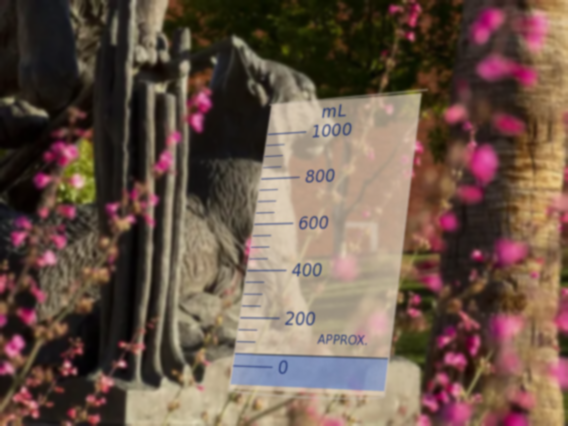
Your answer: {"value": 50, "unit": "mL"}
